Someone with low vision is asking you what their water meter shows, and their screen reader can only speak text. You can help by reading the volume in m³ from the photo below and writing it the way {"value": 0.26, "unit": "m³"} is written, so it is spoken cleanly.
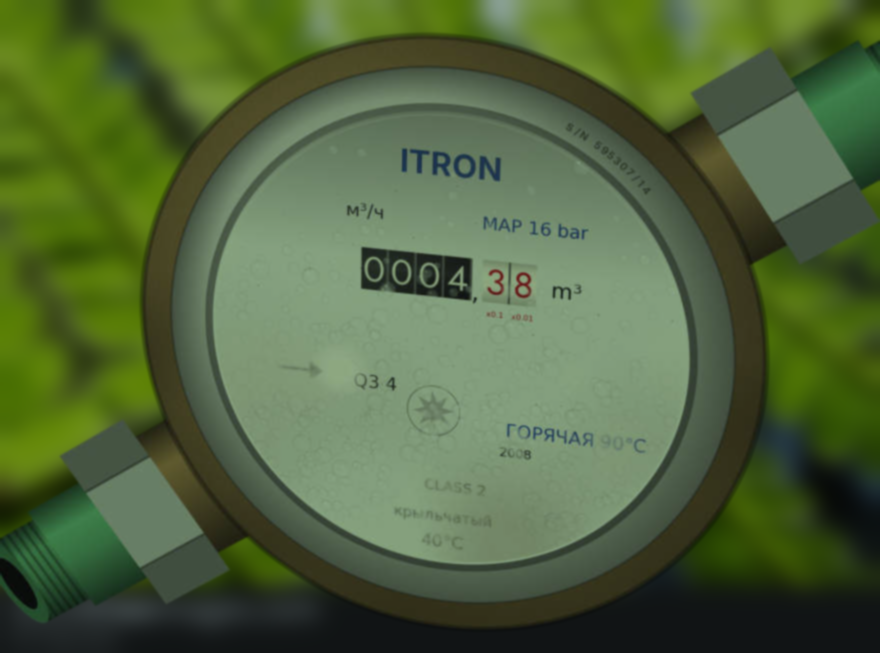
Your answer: {"value": 4.38, "unit": "m³"}
